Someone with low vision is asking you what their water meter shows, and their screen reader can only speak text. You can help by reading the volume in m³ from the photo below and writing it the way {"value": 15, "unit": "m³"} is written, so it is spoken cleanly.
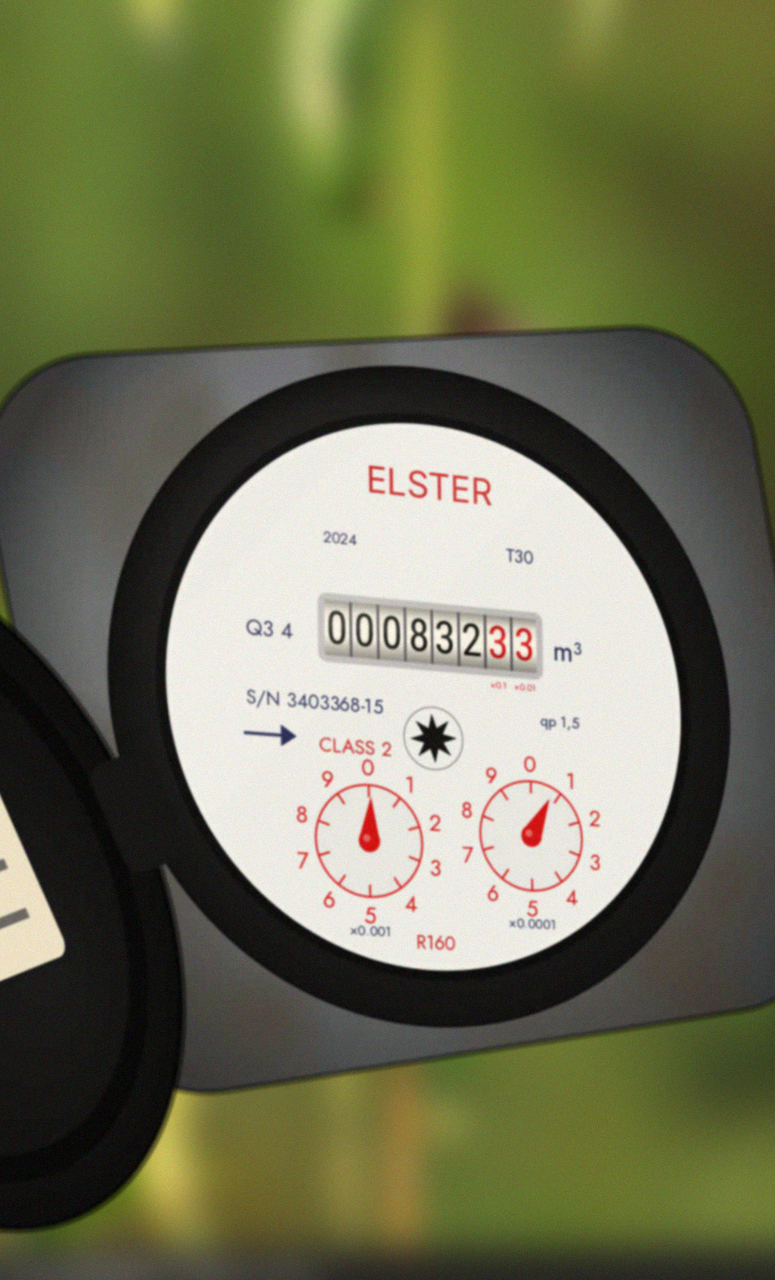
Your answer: {"value": 832.3300, "unit": "m³"}
